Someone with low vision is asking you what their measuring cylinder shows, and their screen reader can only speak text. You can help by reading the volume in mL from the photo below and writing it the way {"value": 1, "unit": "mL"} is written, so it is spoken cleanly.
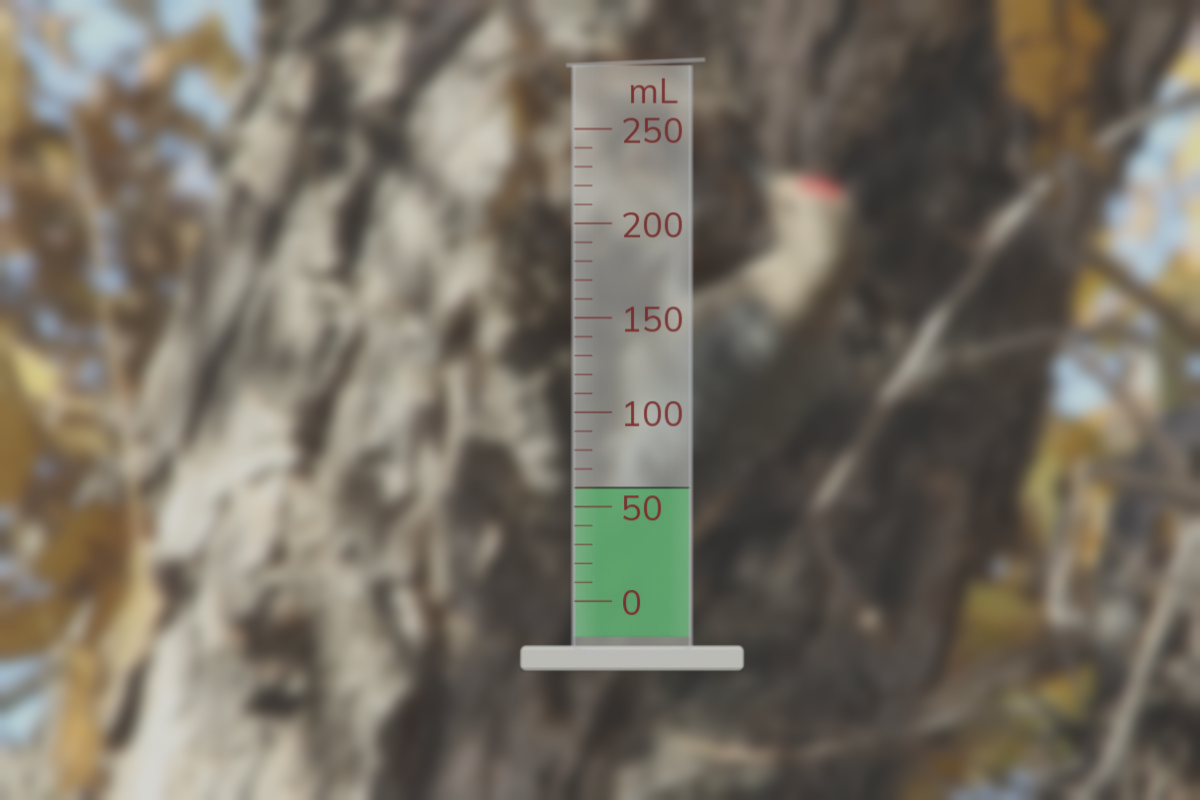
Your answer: {"value": 60, "unit": "mL"}
